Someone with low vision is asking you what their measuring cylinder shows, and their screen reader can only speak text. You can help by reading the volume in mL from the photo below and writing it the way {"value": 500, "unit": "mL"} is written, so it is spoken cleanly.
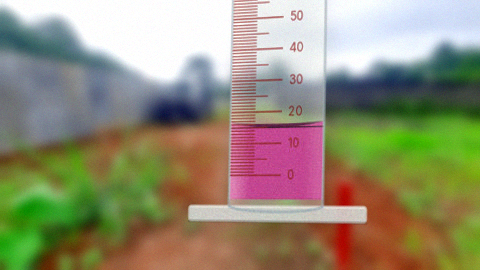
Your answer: {"value": 15, "unit": "mL"}
